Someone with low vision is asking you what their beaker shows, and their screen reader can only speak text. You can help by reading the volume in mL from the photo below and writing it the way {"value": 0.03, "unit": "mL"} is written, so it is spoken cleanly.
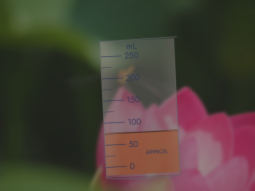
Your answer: {"value": 75, "unit": "mL"}
